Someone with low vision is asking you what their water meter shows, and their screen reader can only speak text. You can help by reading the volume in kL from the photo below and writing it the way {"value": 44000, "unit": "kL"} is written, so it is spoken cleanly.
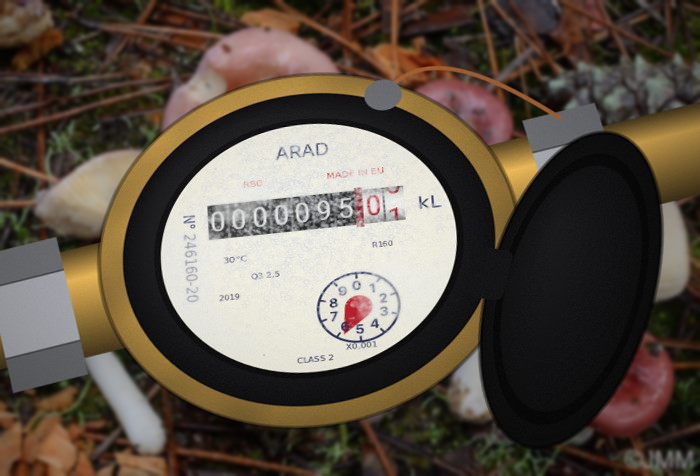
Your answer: {"value": 95.005, "unit": "kL"}
